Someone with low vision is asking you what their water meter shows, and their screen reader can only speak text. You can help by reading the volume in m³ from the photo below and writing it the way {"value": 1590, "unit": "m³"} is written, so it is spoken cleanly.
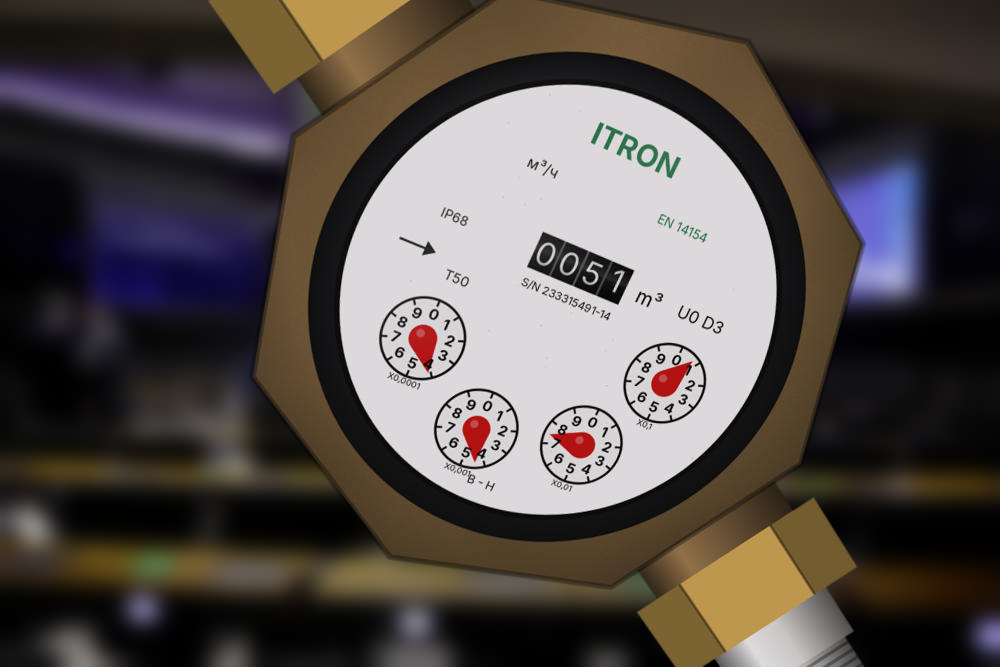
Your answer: {"value": 51.0744, "unit": "m³"}
